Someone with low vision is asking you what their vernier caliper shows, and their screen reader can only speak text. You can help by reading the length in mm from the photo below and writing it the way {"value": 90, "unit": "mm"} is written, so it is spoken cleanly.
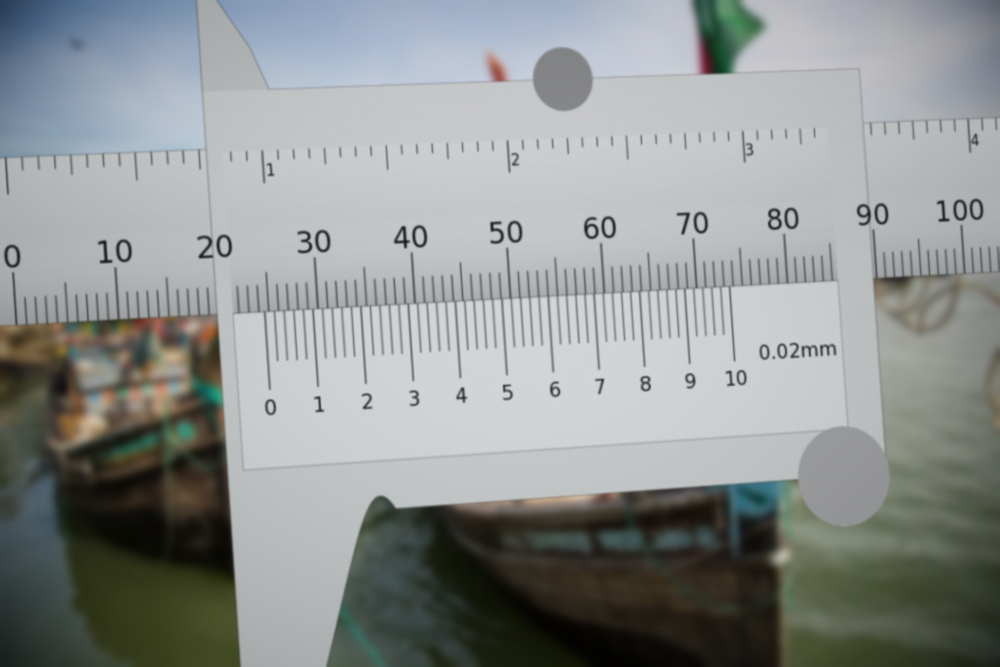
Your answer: {"value": 24.6, "unit": "mm"}
